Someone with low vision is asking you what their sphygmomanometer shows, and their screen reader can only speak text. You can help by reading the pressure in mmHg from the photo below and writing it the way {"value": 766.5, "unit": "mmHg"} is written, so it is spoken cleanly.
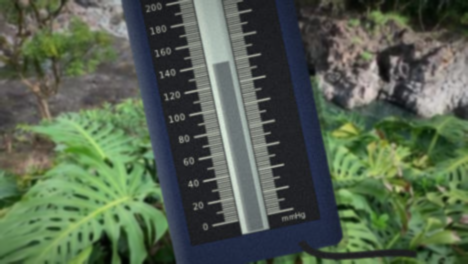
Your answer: {"value": 140, "unit": "mmHg"}
